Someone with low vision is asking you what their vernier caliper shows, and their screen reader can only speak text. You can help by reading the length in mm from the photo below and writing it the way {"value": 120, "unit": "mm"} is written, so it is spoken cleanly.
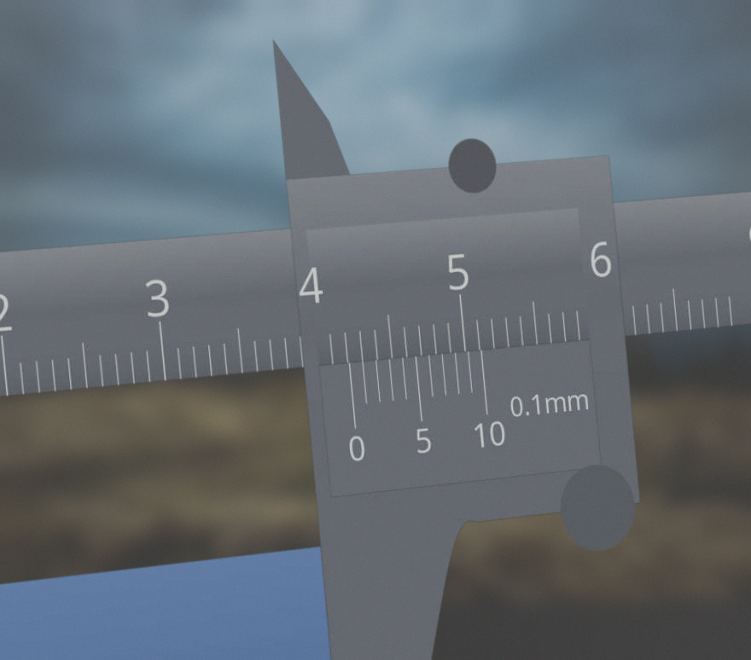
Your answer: {"value": 42.1, "unit": "mm"}
